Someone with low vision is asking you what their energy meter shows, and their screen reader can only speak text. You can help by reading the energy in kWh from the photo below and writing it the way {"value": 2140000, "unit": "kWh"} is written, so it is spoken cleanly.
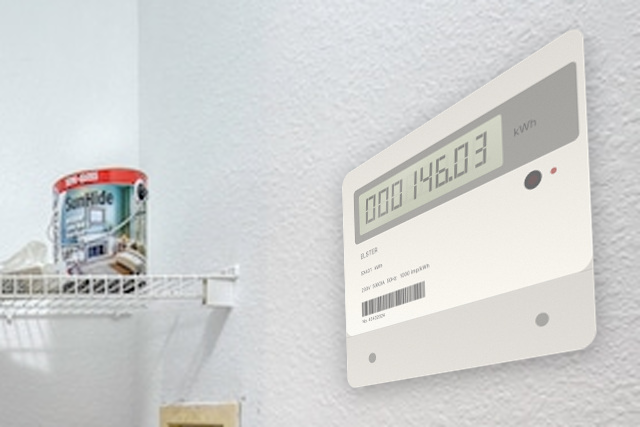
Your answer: {"value": 146.03, "unit": "kWh"}
